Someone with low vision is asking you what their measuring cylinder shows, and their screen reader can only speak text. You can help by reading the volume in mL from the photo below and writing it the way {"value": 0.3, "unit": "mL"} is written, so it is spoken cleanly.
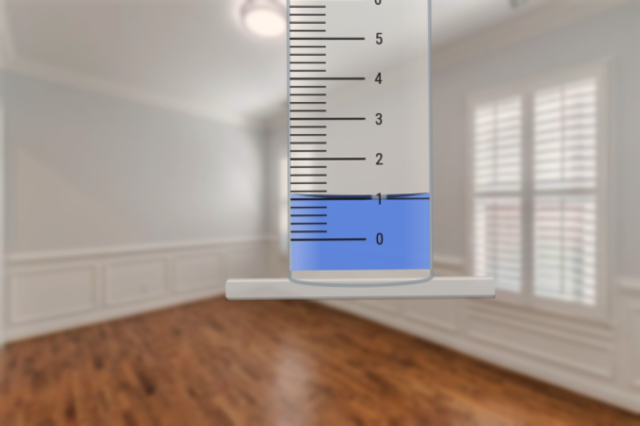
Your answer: {"value": 1, "unit": "mL"}
